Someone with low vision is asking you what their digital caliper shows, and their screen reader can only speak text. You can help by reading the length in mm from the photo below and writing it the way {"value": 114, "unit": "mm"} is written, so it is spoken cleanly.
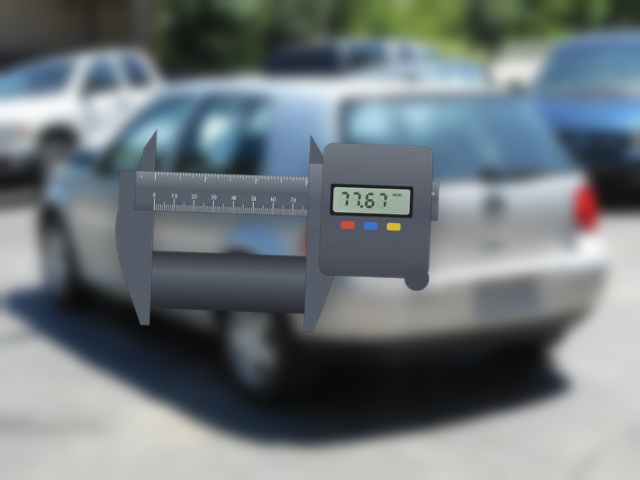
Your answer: {"value": 77.67, "unit": "mm"}
